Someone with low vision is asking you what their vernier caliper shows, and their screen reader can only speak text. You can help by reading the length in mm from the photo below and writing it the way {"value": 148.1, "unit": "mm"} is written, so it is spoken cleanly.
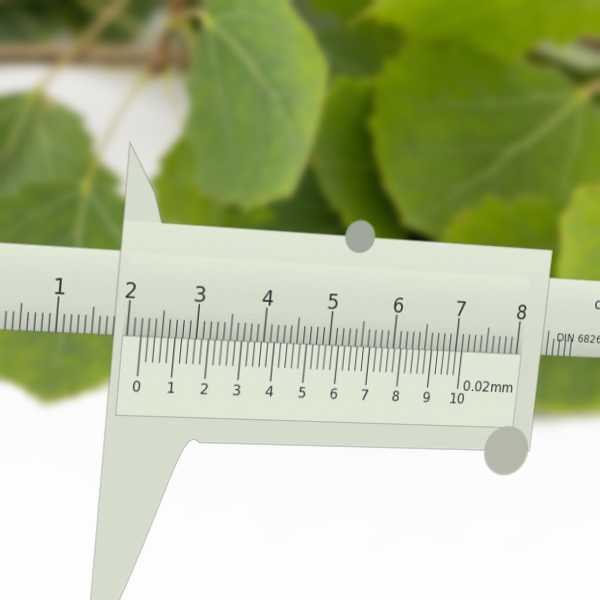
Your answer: {"value": 22.0, "unit": "mm"}
